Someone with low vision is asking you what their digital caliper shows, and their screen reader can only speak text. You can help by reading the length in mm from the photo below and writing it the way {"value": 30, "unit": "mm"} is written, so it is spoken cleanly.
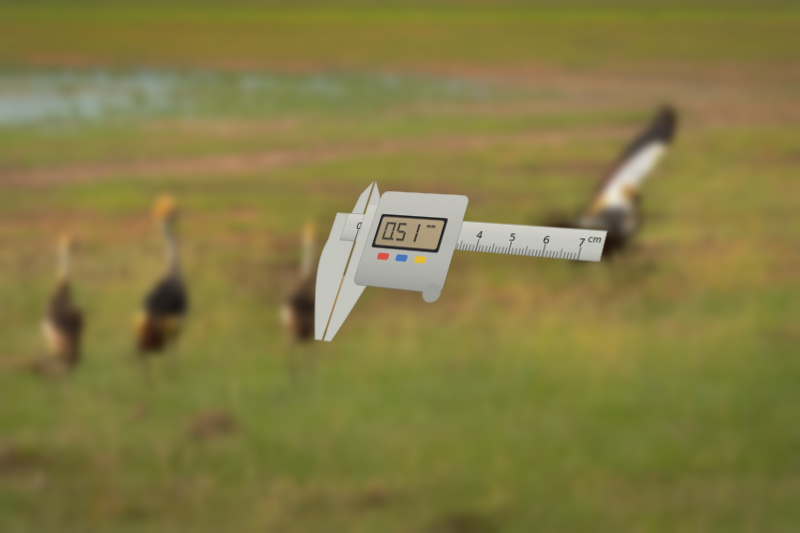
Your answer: {"value": 0.51, "unit": "mm"}
